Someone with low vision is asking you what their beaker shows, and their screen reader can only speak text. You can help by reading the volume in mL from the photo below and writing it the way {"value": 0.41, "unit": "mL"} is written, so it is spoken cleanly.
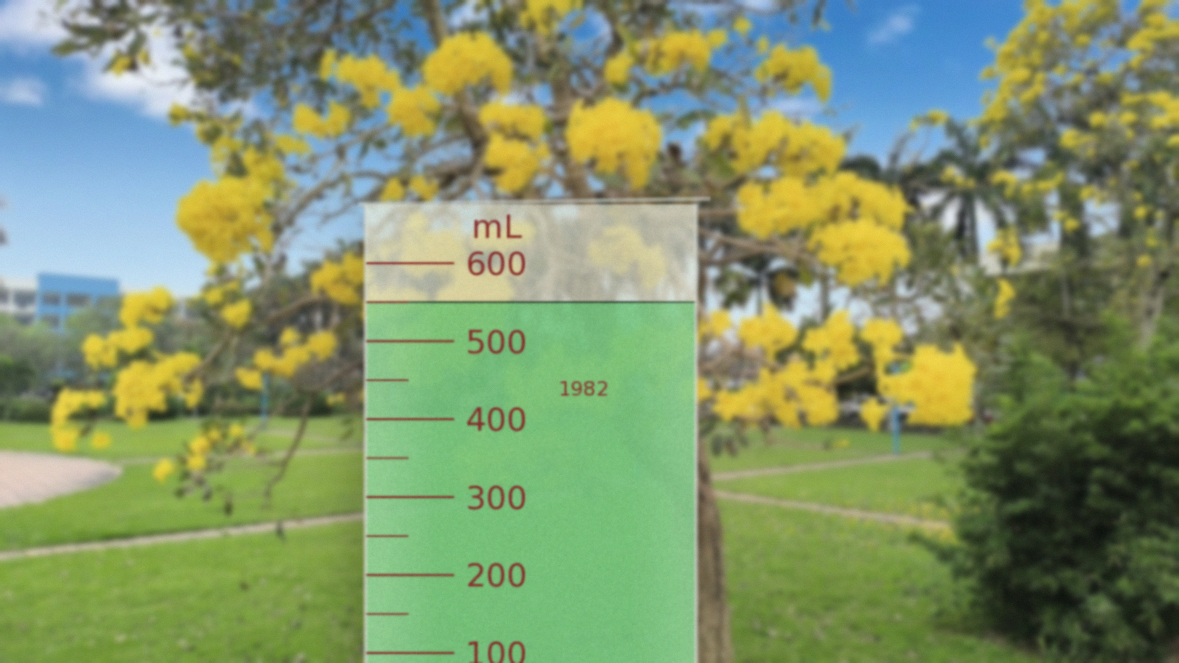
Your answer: {"value": 550, "unit": "mL"}
